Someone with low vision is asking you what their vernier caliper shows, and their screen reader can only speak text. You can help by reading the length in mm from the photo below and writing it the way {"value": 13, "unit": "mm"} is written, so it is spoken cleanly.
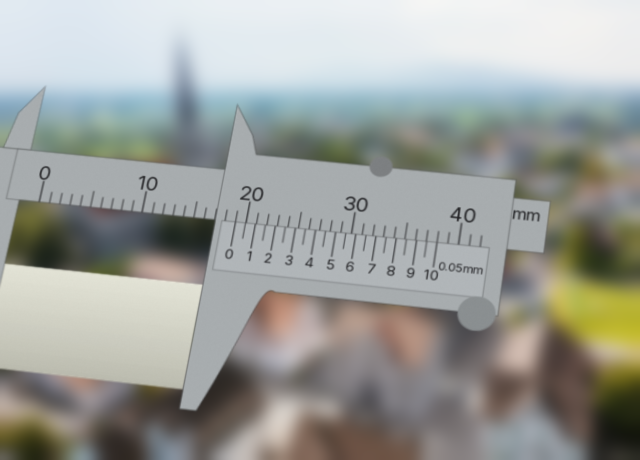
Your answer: {"value": 19.0, "unit": "mm"}
